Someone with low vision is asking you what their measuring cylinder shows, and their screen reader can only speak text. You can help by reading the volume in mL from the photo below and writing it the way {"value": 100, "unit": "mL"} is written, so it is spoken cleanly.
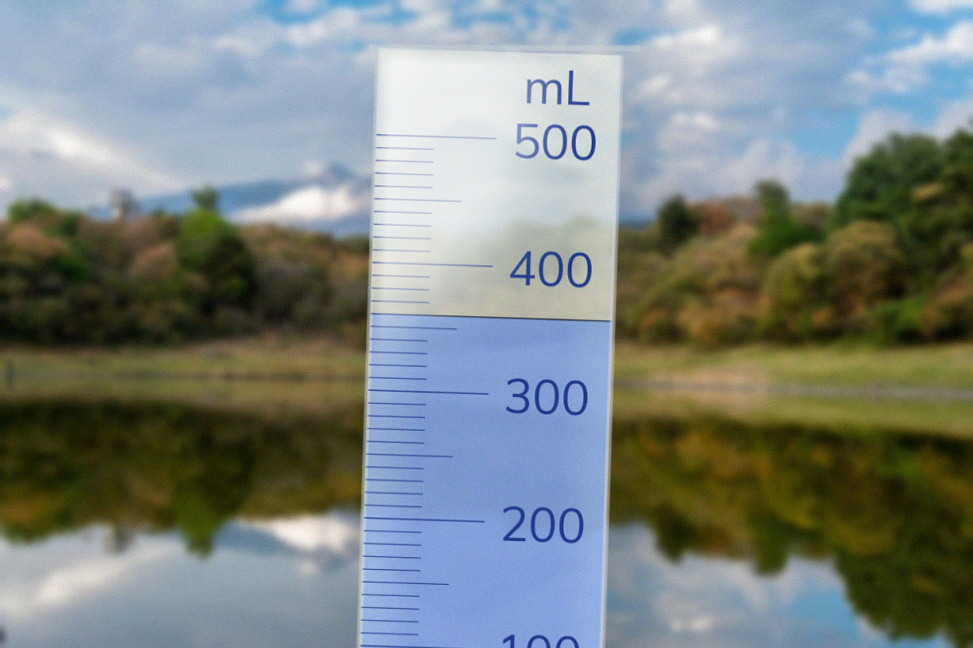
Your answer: {"value": 360, "unit": "mL"}
